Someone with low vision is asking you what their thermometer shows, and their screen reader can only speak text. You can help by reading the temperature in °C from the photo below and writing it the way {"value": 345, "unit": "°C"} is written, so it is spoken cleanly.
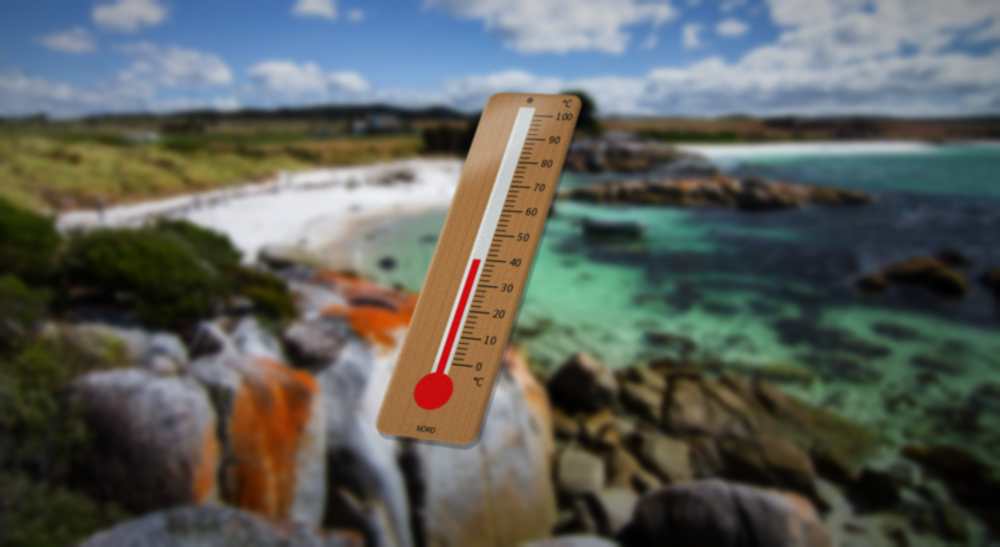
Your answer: {"value": 40, "unit": "°C"}
